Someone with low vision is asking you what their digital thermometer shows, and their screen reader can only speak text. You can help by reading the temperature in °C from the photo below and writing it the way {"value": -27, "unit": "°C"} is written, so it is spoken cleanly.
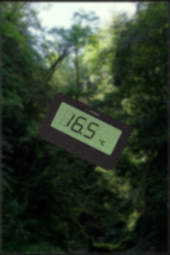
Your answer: {"value": 16.5, "unit": "°C"}
